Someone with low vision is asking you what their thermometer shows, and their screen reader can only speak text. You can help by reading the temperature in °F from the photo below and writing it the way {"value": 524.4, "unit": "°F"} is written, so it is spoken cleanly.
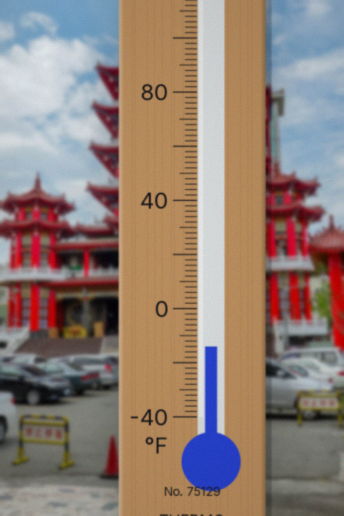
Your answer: {"value": -14, "unit": "°F"}
